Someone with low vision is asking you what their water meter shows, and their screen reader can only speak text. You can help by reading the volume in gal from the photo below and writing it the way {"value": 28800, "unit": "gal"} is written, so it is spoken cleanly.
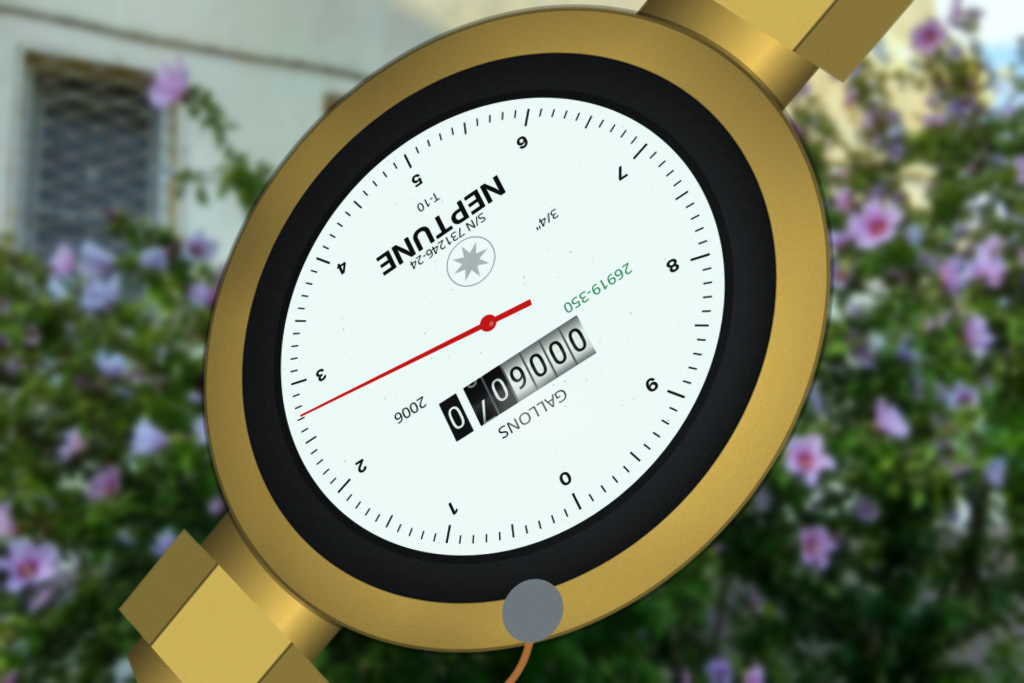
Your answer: {"value": 6072.7, "unit": "gal"}
